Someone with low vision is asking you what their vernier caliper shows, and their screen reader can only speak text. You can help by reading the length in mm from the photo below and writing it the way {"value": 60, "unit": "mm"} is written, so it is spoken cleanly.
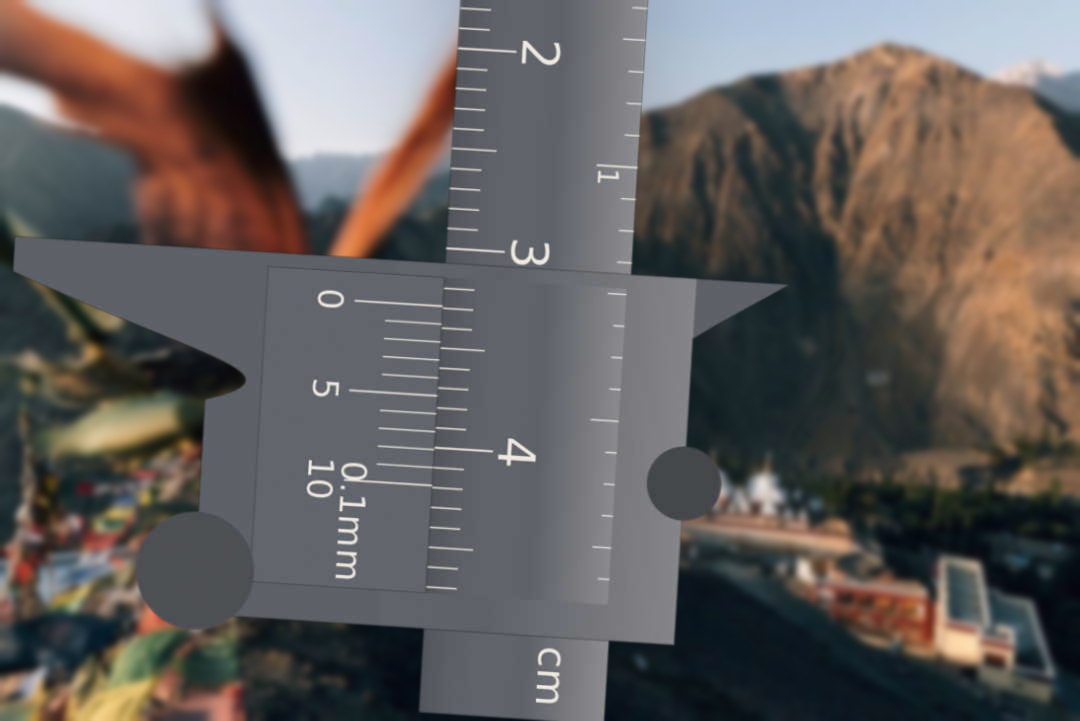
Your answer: {"value": 32.9, "unit": "mm"}
